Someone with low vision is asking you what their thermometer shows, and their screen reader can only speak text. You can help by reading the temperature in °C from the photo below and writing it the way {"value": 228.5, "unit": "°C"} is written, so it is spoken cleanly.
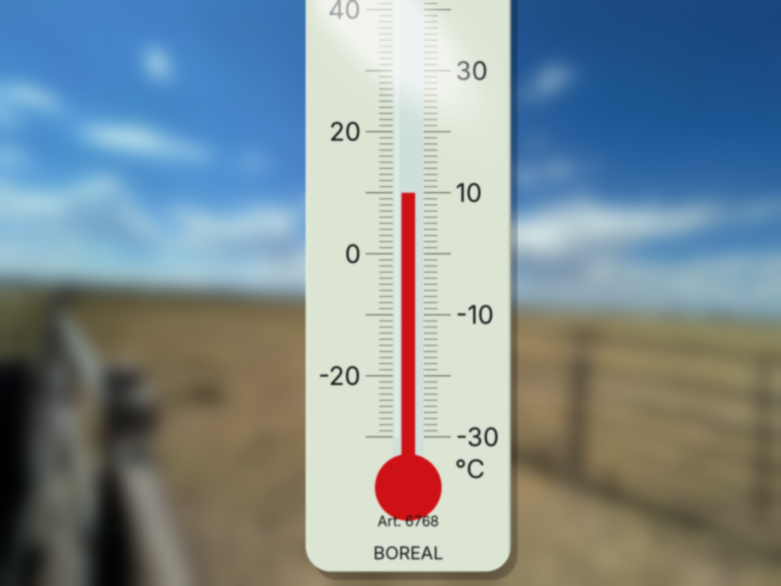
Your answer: {"value": 10, "unit": "°C"}
